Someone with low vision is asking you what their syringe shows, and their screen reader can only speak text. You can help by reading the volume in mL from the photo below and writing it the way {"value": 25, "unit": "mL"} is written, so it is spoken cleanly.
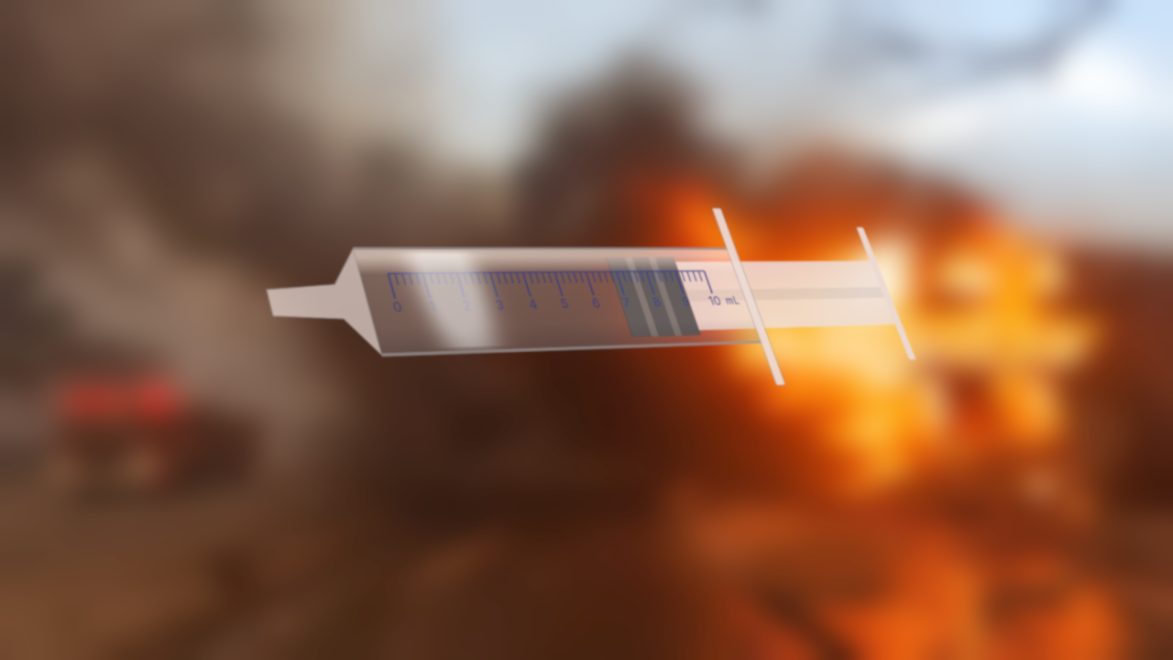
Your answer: {"value": 6.8, "unit": "mL"}
